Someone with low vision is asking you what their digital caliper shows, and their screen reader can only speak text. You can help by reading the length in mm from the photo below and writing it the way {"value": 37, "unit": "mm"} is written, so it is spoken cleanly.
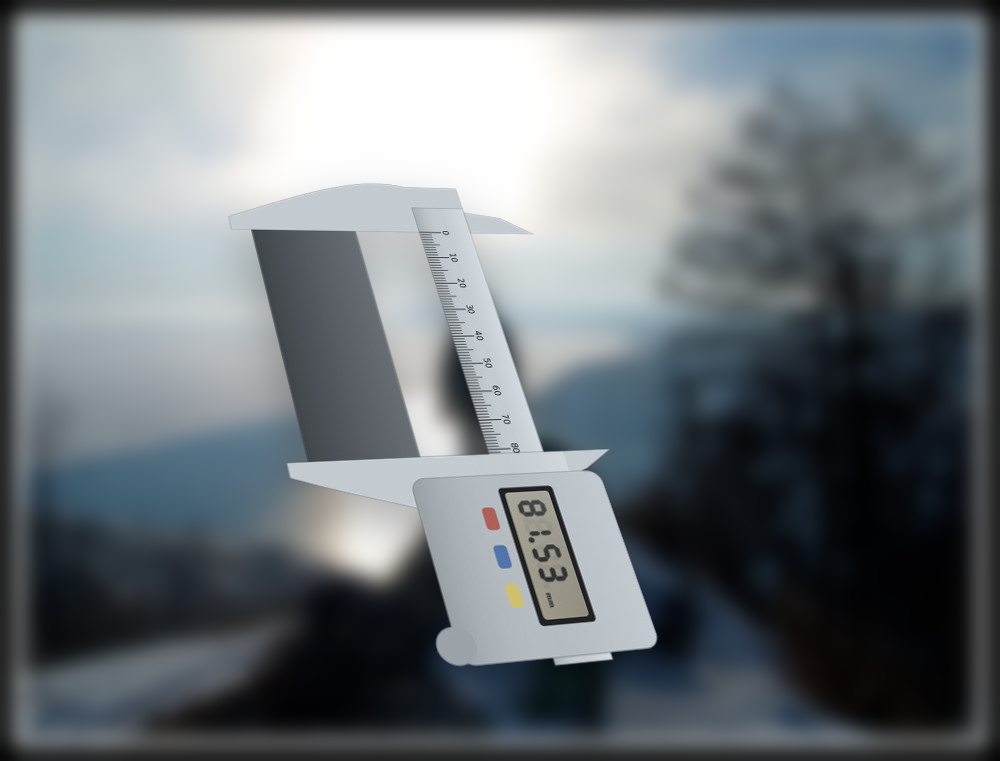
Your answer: {"value": 81.53, "unit": "mm"}
